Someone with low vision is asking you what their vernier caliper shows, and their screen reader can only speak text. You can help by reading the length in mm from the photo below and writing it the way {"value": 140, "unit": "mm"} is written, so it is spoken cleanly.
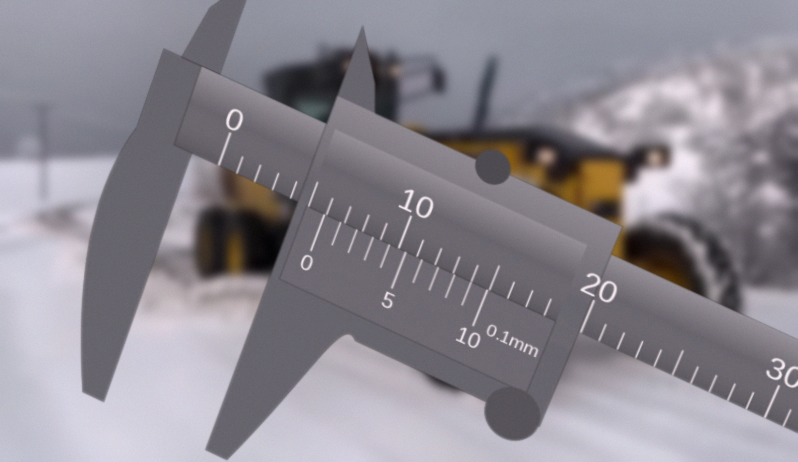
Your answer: {"value": 5.9, "unit": "mm"}
